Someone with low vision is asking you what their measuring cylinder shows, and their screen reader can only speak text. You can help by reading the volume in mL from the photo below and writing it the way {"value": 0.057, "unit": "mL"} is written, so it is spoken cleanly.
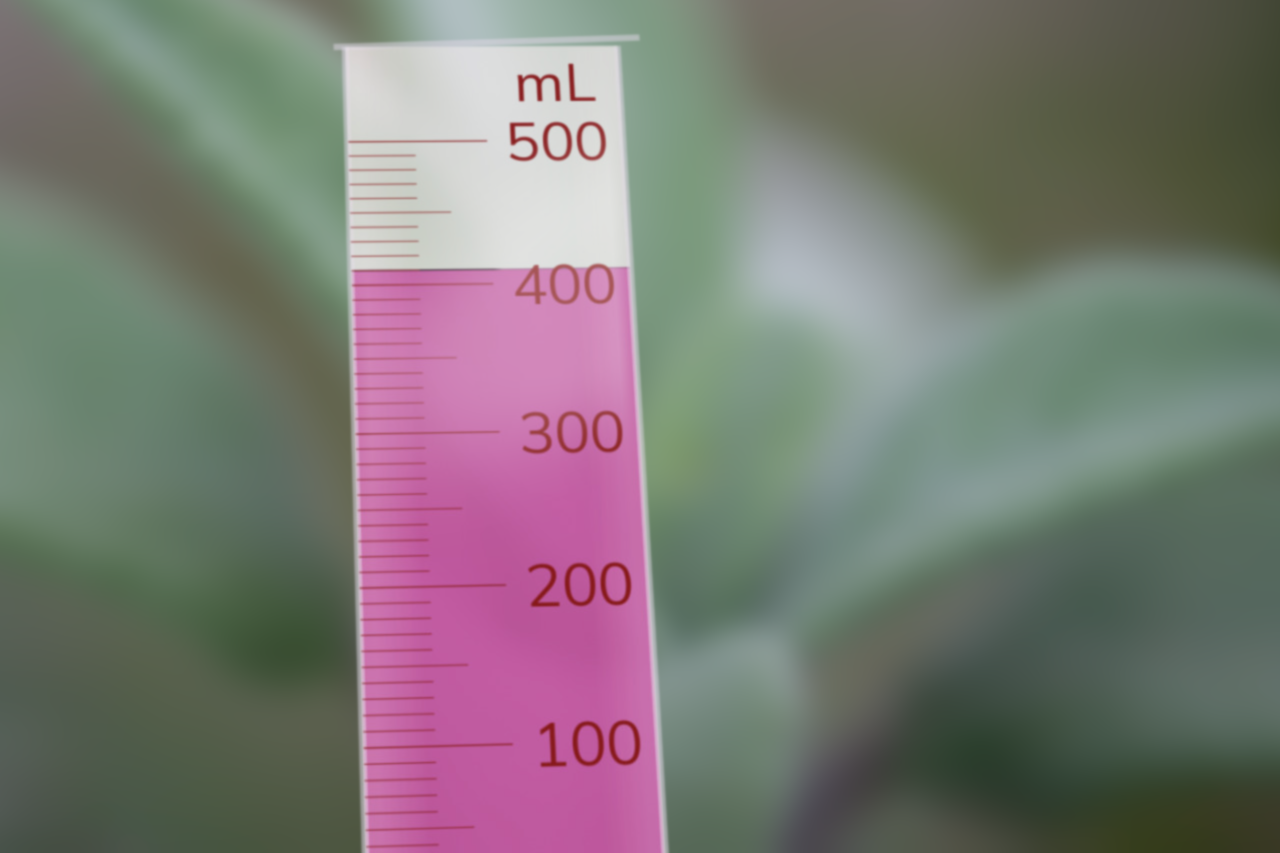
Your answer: {"value": 410, "unit": "mL"}
